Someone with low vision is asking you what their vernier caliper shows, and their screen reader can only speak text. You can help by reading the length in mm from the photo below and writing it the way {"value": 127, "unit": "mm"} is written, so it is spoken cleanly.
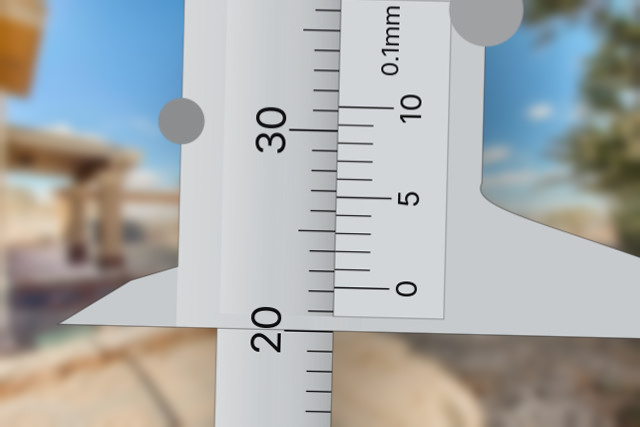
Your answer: {"value": 22.2, "unit": "mm"}
